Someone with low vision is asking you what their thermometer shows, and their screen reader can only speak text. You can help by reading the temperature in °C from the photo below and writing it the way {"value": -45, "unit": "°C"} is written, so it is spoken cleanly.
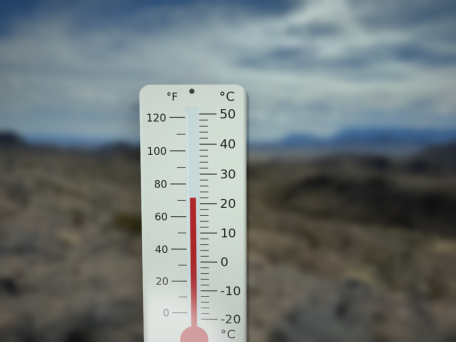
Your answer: {"value": 22, "unit": "°C"}
